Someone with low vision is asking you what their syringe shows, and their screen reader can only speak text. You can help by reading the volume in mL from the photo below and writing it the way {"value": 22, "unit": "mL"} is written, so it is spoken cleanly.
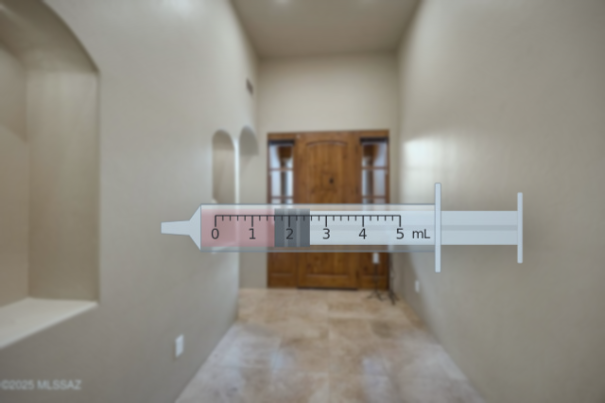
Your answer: {"value": 1.6, "unit": "mL"}
